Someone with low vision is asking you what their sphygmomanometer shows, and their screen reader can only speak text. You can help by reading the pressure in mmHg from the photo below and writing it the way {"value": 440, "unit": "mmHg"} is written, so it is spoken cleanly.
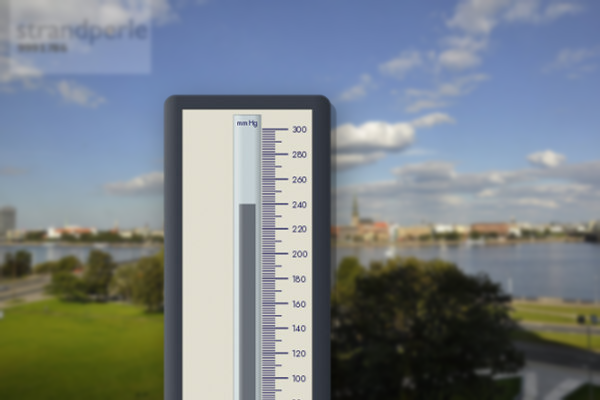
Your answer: {"value": 240, "unit": "mmHg"}
